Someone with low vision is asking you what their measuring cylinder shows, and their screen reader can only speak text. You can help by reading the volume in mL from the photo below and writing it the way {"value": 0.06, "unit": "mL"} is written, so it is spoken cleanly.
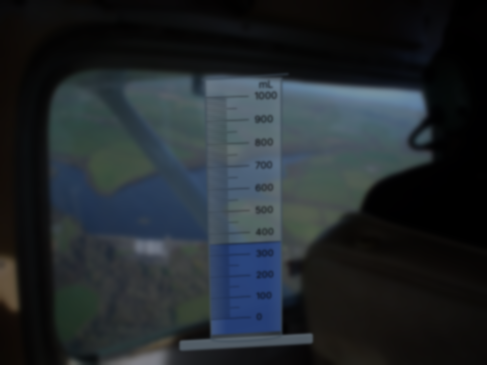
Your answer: {"value": 350, "unit": "mL"}
